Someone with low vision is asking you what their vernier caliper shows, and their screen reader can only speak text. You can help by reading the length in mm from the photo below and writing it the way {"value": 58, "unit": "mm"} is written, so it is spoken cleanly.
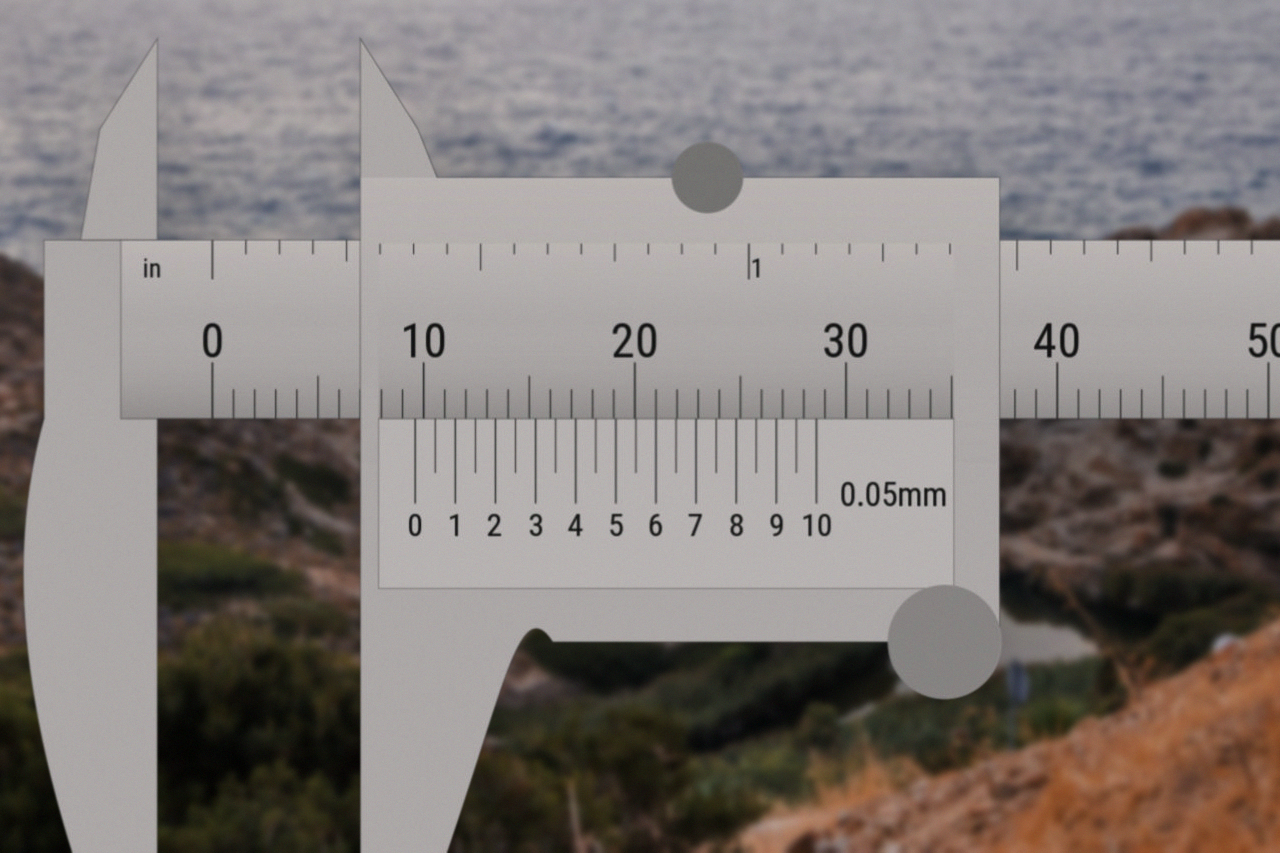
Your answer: {"value": 9.6, "unit": "mm"}
